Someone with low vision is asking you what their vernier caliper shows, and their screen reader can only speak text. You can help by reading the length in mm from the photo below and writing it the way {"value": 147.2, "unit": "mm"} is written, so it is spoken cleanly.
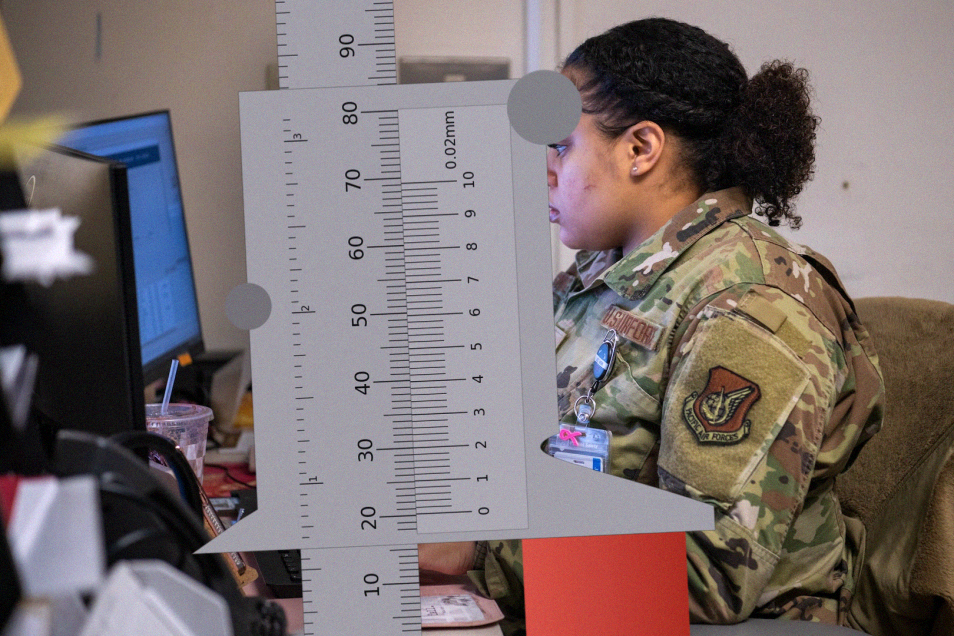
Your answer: {"value": 20.2, "unit": "mm"}
